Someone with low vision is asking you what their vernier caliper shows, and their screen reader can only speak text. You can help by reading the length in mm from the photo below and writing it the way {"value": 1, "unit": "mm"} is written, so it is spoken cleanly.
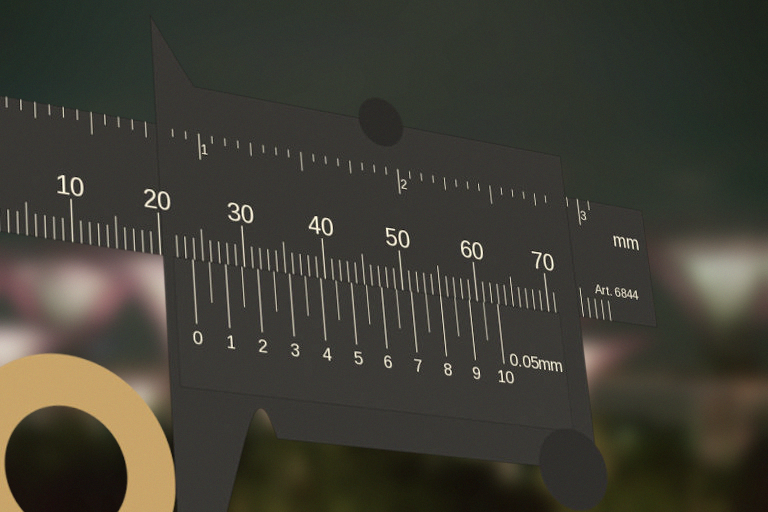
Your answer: {"value": 23.8, "unit": "mm"}
